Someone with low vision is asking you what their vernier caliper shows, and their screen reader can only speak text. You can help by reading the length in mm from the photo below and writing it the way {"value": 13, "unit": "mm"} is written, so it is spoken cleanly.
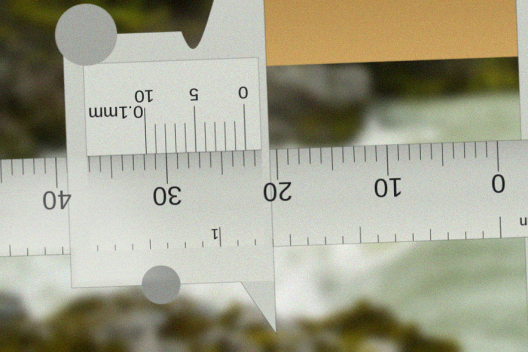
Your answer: {"value": 22.8, "unit": "mm"}
